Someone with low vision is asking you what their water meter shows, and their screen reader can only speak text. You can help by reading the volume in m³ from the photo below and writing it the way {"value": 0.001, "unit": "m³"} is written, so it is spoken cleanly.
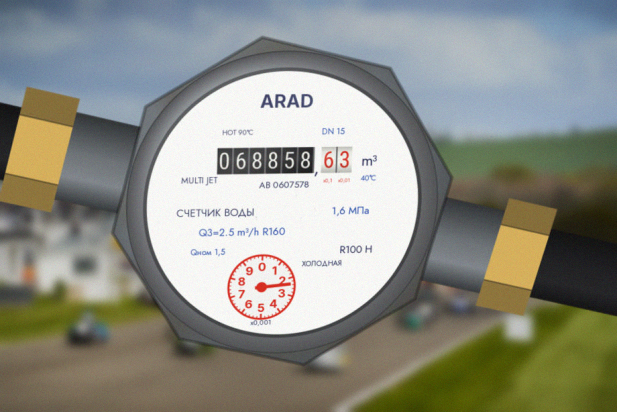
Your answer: {"value": 68858.632, "unit": "m³"}
